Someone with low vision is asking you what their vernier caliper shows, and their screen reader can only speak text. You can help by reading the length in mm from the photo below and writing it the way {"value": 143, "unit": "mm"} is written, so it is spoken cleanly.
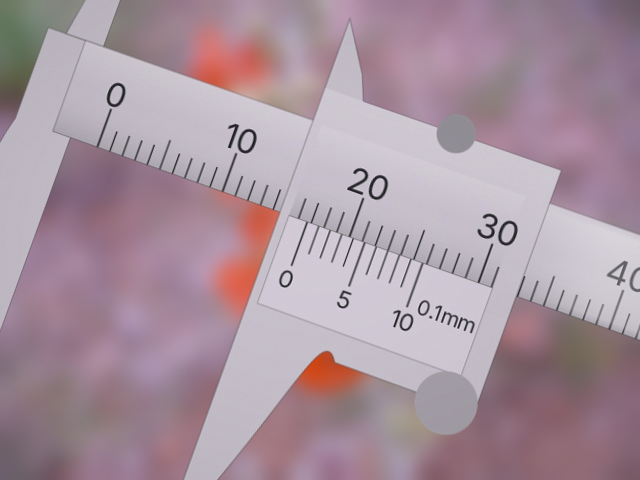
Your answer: {"value": 16.7, "unit": "mm"}
